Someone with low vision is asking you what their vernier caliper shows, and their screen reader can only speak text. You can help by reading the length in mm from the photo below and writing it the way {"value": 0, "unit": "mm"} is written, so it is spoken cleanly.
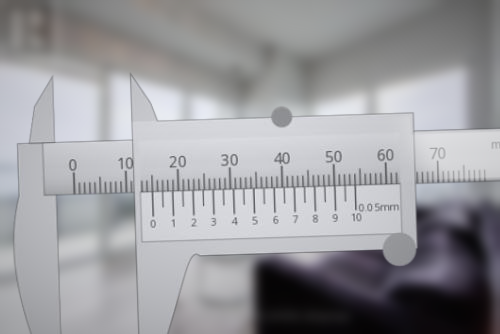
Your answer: {"value": 15.0, "unit": "mm"}
